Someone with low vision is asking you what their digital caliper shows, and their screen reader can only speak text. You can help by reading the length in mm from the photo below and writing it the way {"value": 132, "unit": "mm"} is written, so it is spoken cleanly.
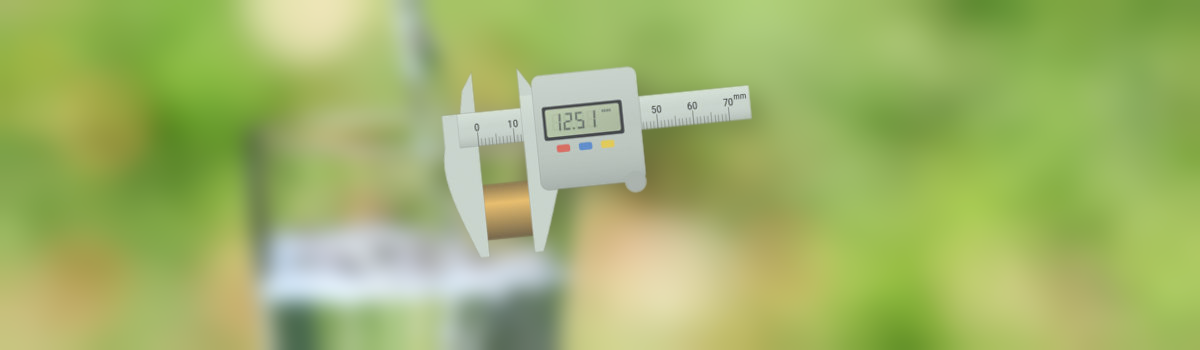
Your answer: {"value": 12.51, "unit": "mm"}
